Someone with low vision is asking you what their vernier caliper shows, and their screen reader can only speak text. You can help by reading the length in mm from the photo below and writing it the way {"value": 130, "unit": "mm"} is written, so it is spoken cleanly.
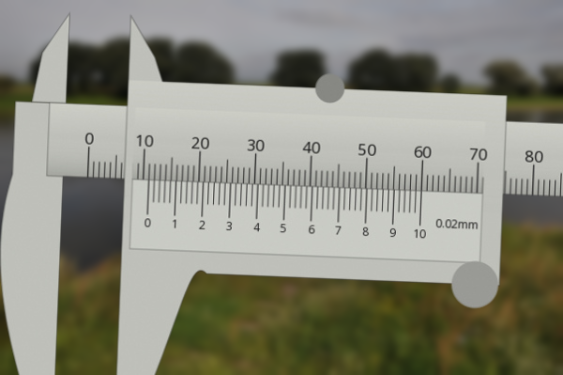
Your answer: {"value": 11.0, "unit": "mm"}
